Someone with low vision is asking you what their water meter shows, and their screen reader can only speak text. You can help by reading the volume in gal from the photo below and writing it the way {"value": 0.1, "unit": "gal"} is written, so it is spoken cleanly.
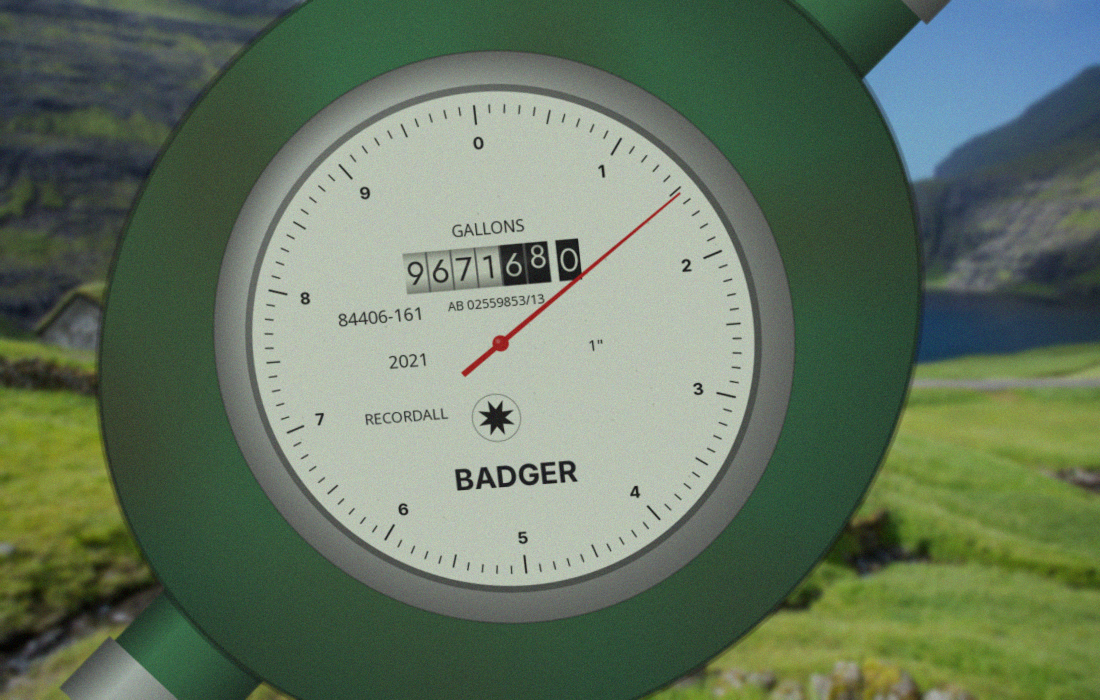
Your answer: {"value": 9671681.5, "unit": "gal"}
